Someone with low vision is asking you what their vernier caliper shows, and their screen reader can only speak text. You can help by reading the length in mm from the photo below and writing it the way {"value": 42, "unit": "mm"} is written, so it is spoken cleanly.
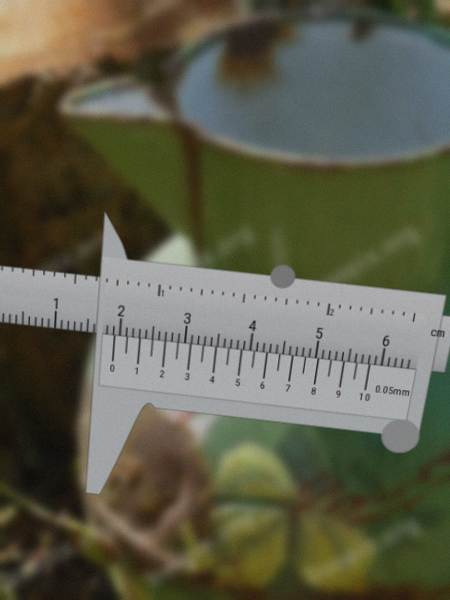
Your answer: {"value": 19.2, "unit": "mm"}
